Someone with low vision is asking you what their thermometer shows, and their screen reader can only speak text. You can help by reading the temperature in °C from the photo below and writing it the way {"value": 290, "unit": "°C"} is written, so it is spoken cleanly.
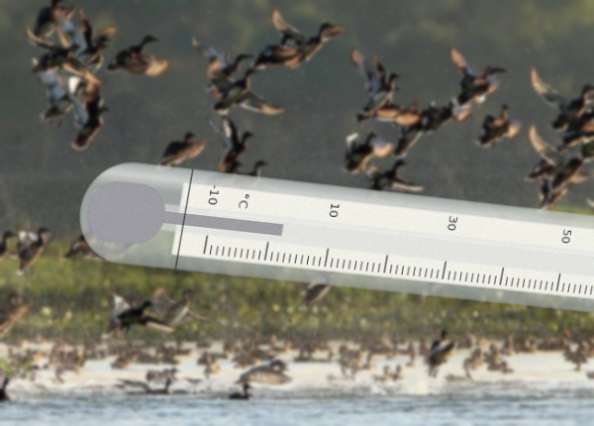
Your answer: {"value": 2, "unit": "°C"}
